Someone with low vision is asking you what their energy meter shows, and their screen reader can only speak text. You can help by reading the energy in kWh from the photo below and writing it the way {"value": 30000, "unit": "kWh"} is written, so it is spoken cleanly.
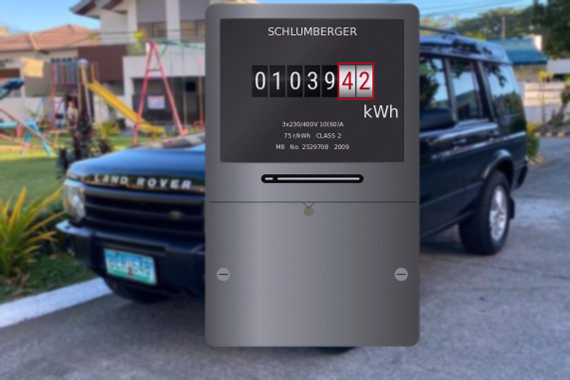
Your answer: {"value": 1039.42, "unit": "kWh"}
